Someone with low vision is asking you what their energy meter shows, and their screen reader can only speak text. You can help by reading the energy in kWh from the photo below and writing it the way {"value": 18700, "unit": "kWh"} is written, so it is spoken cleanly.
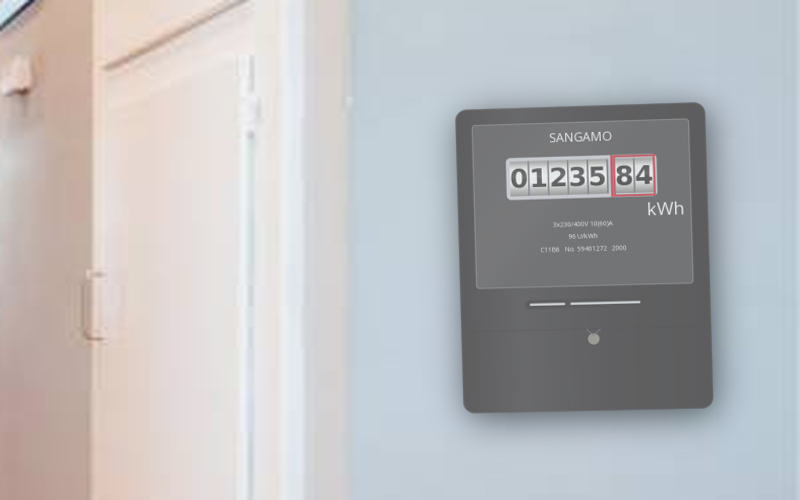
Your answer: {"value": 1235.84, "unit": "kWh"}
